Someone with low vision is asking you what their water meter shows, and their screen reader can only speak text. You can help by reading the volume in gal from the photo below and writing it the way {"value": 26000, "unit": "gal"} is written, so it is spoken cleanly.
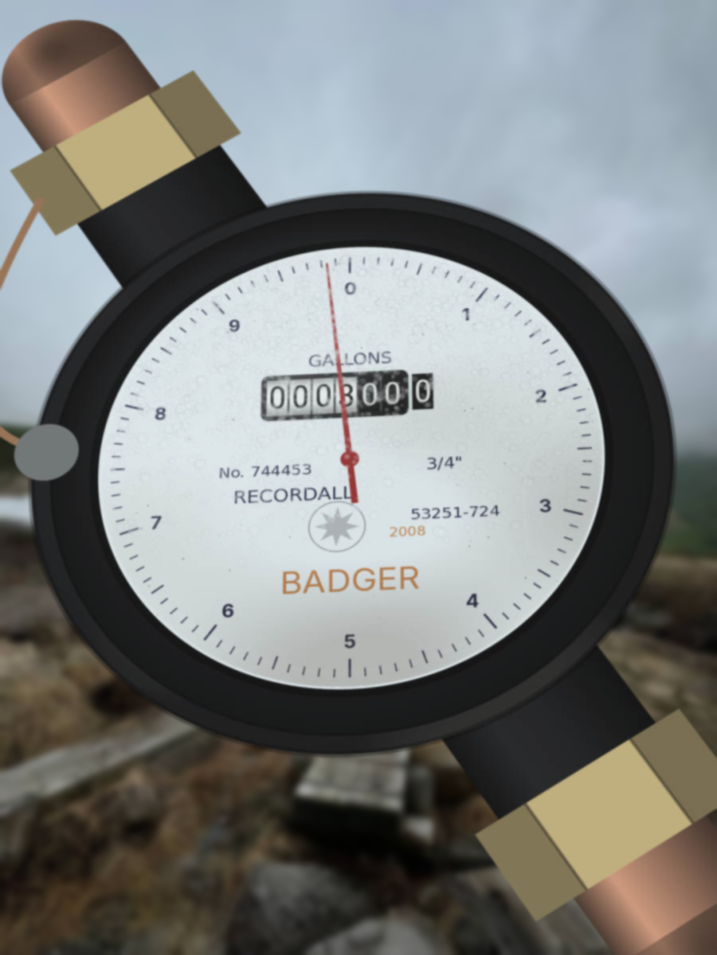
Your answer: {"value": 2999.8, "unit": "gal"}
